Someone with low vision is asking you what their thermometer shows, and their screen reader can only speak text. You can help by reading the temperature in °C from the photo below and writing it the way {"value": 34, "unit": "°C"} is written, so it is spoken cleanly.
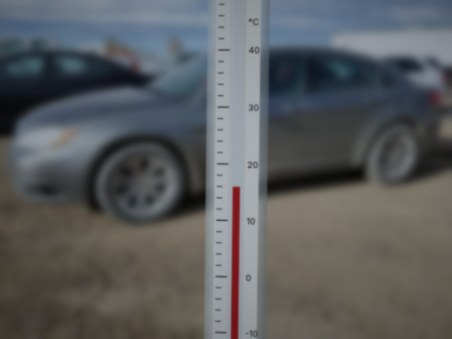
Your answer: {"value": 16, "unit": "°C"}
